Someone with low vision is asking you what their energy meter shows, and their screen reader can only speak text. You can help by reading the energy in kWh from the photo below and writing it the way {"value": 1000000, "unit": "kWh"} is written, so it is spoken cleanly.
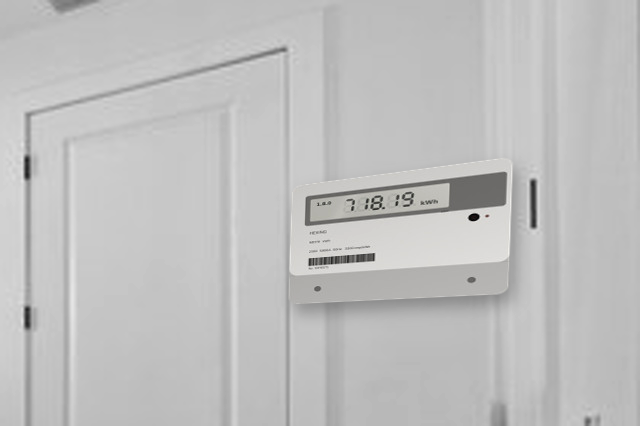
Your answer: {"value": 718.19, "unit": "kWh"}
